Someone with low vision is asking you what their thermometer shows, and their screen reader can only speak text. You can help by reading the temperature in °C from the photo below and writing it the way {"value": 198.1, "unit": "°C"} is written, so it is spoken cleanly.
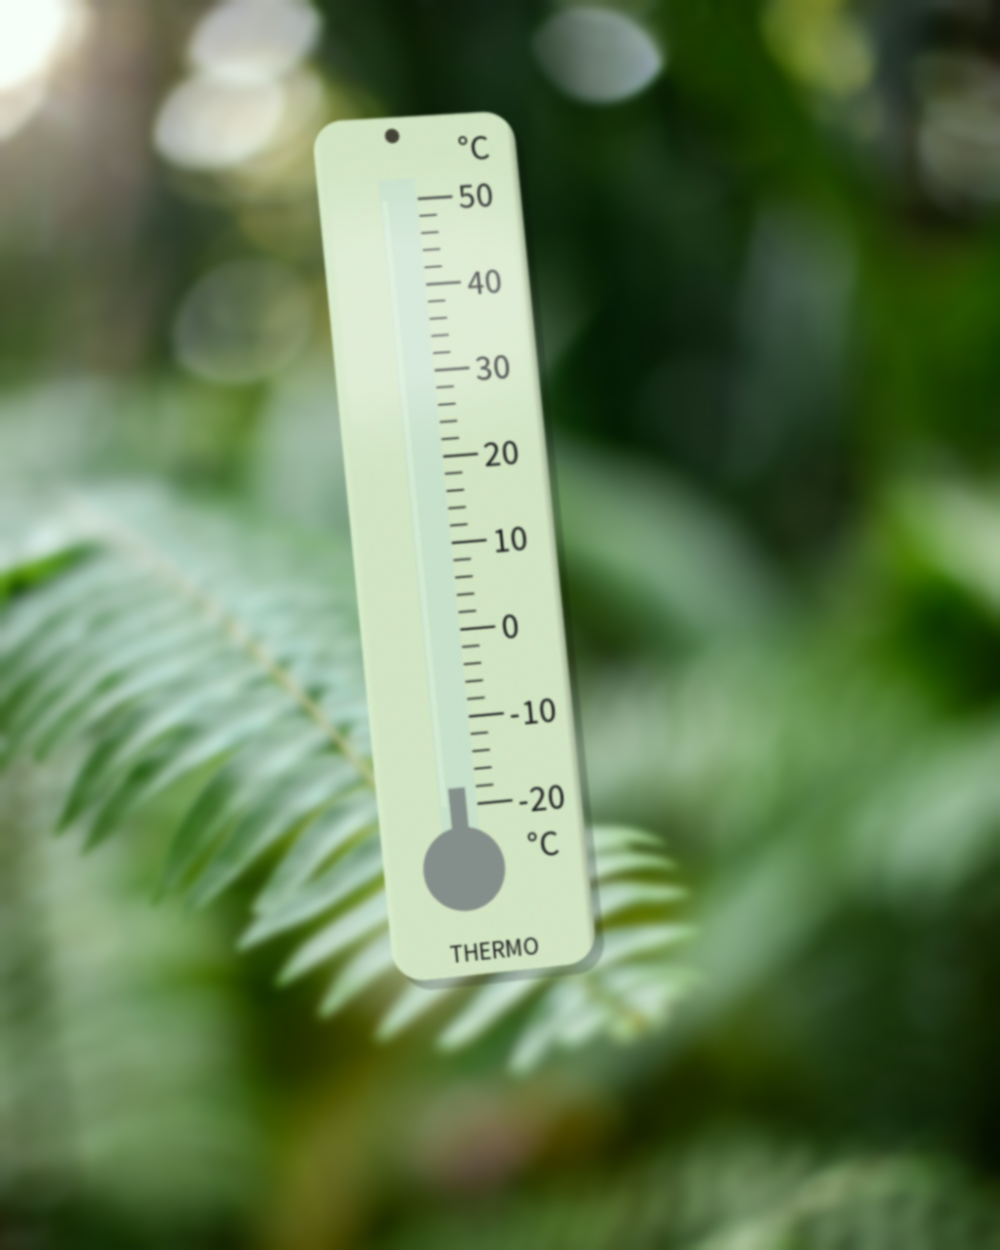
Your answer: {"value": -18, "unit": "°C"}
